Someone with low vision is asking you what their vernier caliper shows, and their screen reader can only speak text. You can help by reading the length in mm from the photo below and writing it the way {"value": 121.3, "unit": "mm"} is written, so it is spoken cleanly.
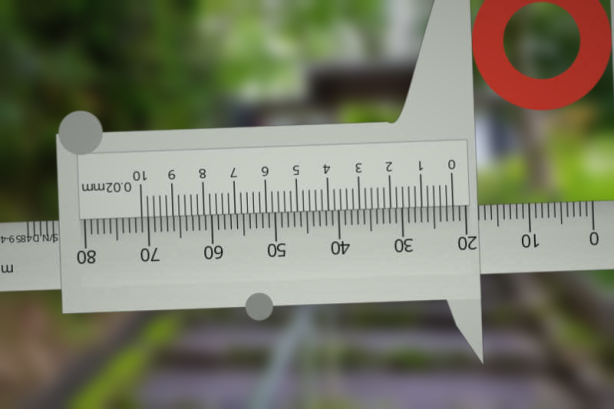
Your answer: {"value": 22.0, "unit": "mm"}
